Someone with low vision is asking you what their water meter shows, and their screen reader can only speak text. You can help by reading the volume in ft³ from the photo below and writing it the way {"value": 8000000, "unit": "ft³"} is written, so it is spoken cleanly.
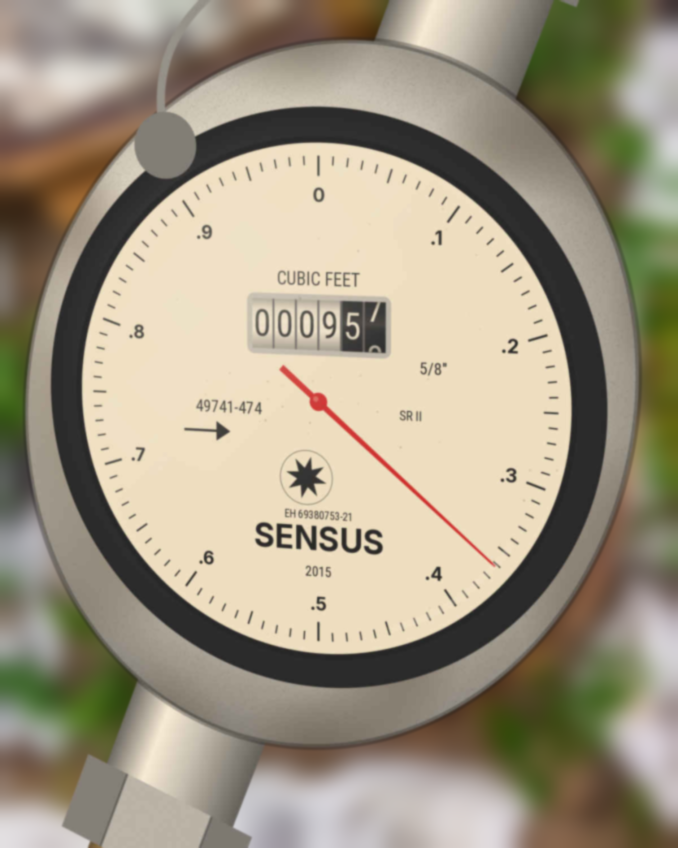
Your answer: {"value": 957.36, "unit": "ft³"}
